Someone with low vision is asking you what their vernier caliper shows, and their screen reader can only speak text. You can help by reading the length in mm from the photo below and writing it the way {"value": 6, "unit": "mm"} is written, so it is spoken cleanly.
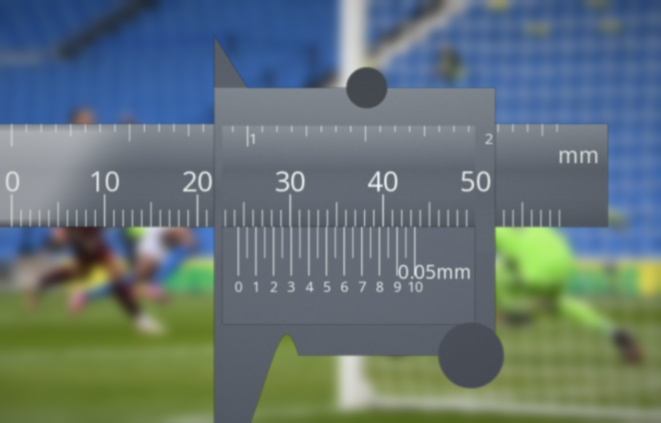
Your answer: {"value": 24.4, "unit": "mm"}
